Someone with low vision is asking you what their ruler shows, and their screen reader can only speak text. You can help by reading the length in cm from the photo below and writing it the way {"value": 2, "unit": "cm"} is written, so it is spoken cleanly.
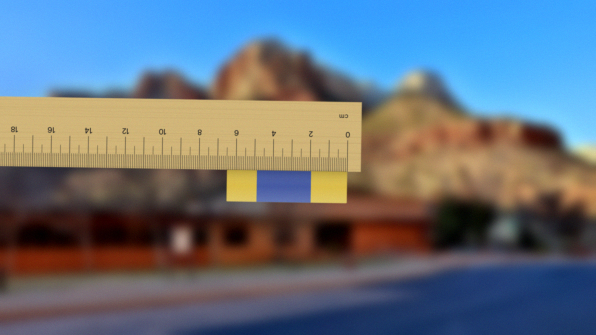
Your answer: {"value": 6.5, "unit": "cm"}
